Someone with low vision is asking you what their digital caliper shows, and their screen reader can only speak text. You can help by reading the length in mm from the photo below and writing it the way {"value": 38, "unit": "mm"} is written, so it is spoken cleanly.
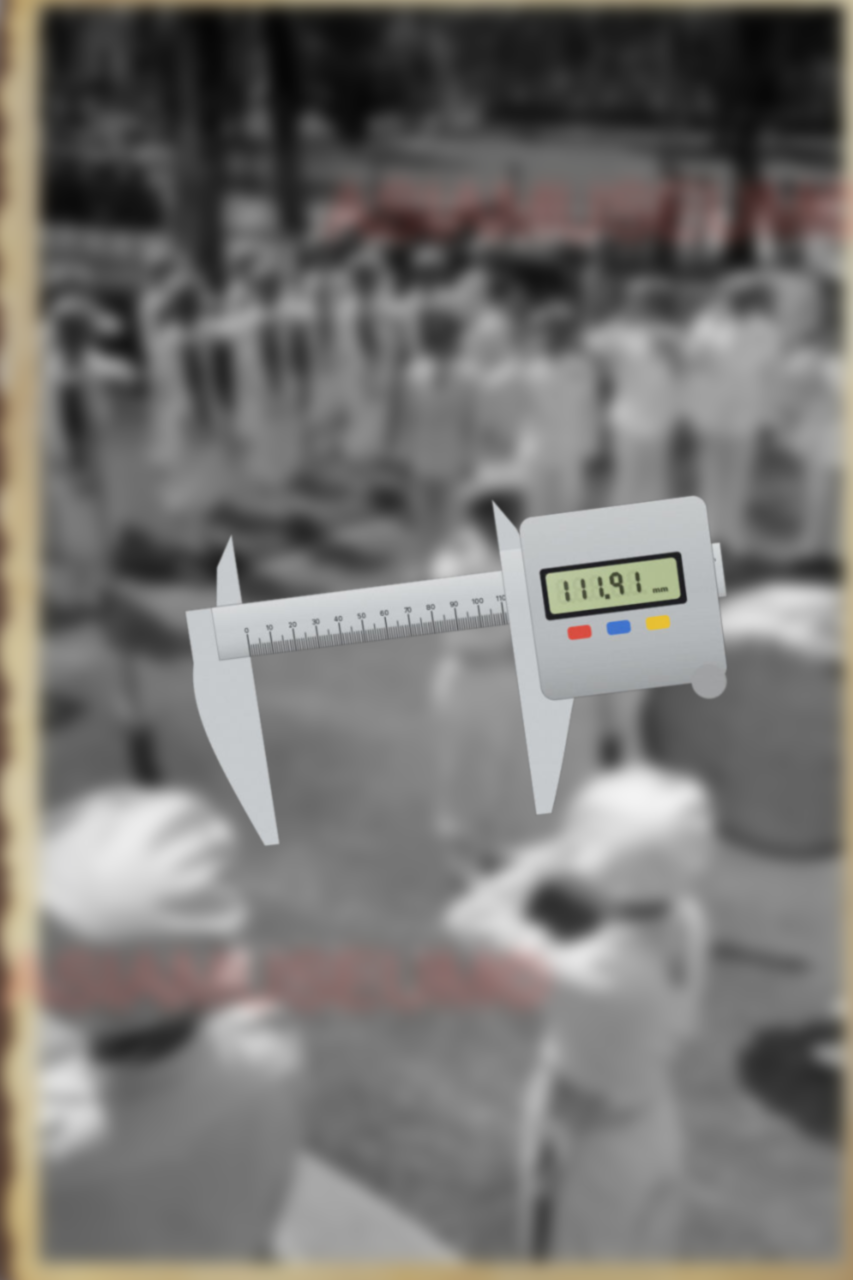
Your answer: {"value": 111.91, "unit": "mm"}
